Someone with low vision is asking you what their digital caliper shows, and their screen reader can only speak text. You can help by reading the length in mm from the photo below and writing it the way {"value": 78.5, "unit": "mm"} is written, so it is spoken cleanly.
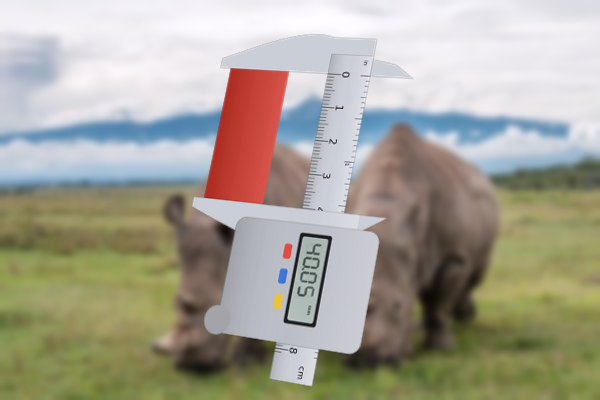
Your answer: {"value": 40.05, "unit": "mm"}
